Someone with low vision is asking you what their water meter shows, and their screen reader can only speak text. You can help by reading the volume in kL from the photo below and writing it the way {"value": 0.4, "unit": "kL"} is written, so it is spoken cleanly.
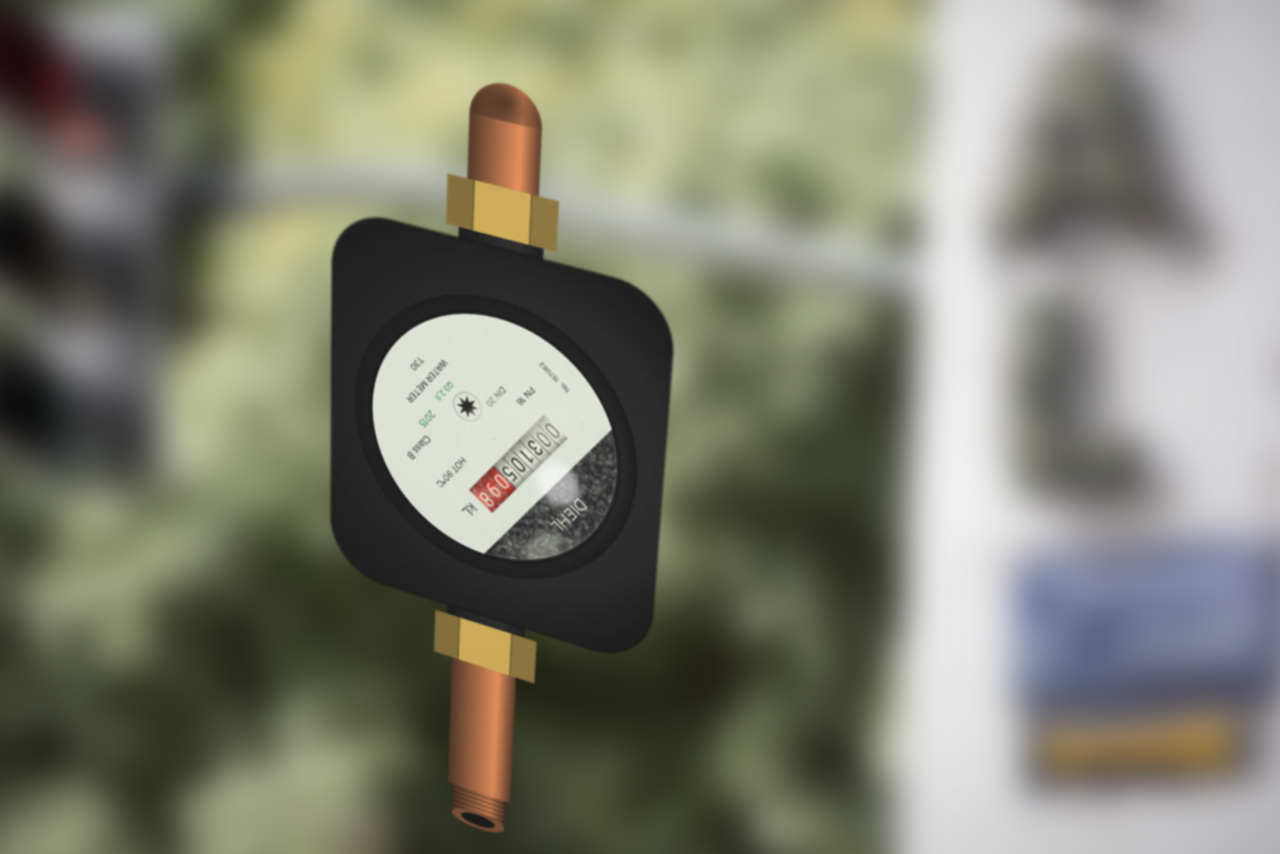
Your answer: {"value": 3105.098, "unit": "kL"}
